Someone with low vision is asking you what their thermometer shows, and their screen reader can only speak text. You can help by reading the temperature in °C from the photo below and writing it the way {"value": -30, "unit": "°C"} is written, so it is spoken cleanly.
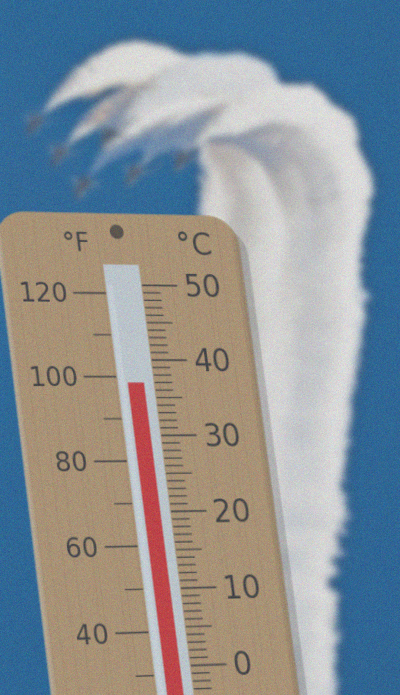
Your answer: {"value": 37, "unit": "°C"}
